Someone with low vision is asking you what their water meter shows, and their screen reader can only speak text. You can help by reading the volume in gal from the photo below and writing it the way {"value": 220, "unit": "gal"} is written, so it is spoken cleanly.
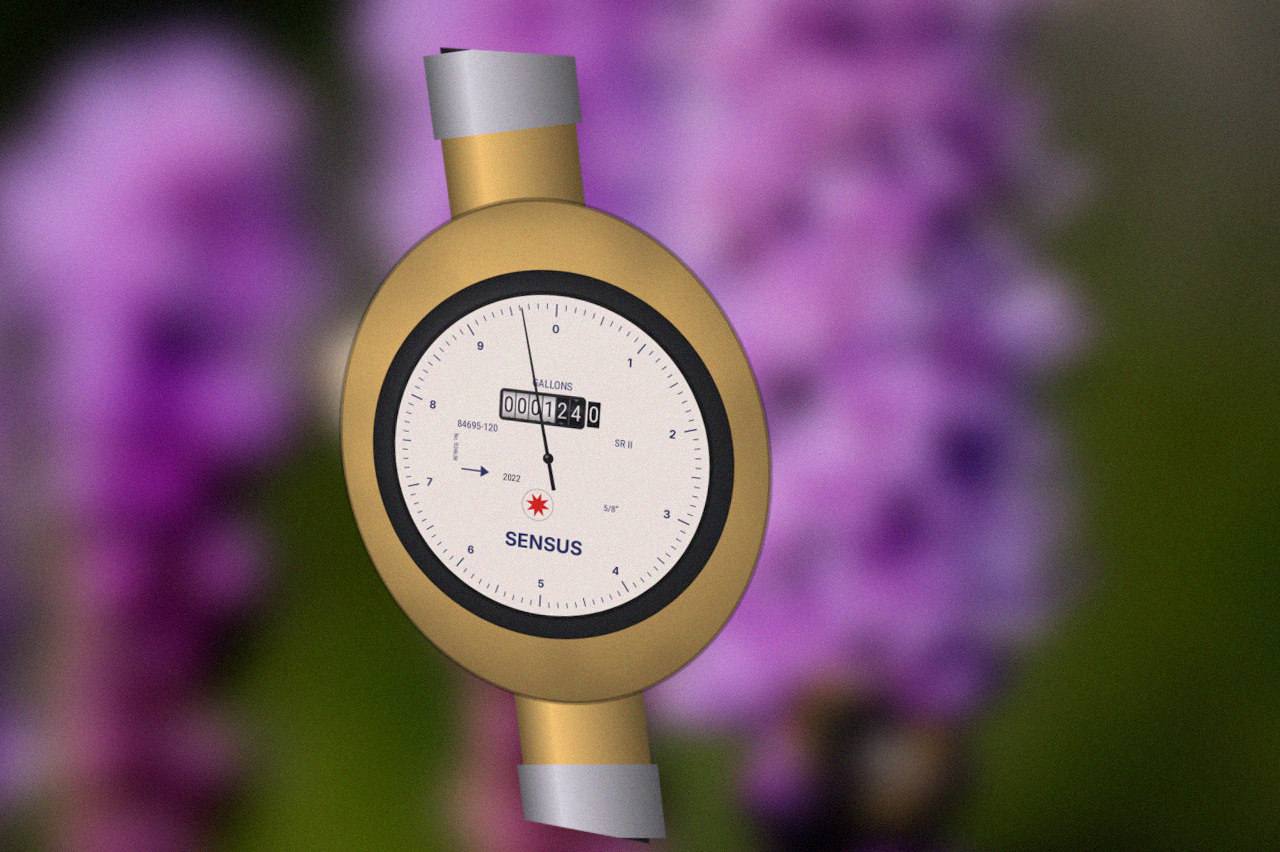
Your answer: {"value": 1239.6, "unit": "gal"}
